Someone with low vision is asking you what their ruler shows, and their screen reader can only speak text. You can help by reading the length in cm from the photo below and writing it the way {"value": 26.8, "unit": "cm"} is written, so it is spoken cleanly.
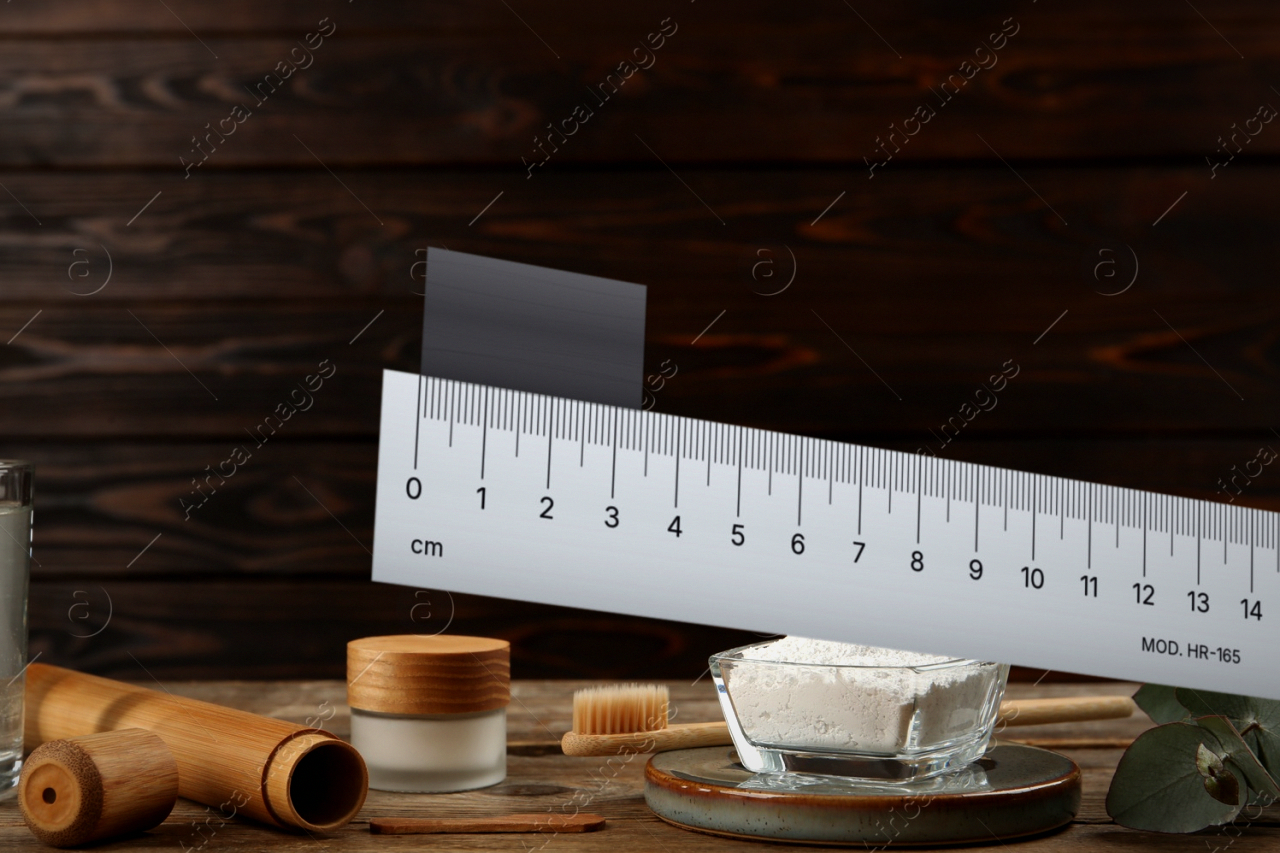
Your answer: {"value": 3.4, "unit": "cm"}
